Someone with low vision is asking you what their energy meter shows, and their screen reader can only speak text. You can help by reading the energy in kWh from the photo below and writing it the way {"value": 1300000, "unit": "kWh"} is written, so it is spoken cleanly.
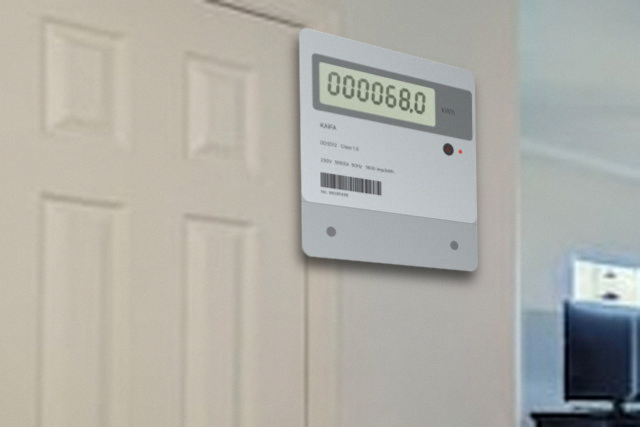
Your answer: {"value": 68.0, "unit": "kWh"}
